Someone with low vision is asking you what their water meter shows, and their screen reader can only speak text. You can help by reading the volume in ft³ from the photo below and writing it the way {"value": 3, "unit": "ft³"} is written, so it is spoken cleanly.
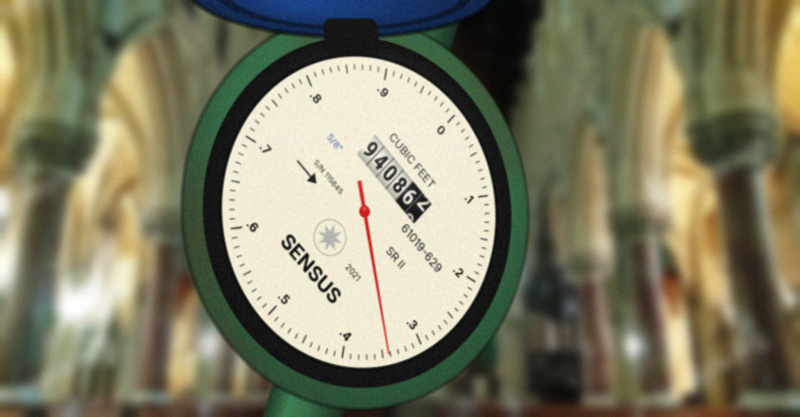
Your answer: {"value": 940862.34, "unit": "ft³"}
